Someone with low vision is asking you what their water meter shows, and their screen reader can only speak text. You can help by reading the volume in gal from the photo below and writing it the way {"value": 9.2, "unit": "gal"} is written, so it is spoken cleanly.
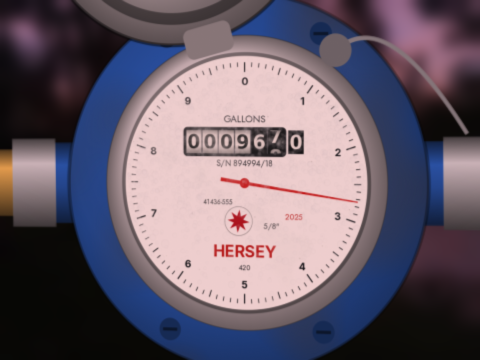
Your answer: {"value": 9672.7, "unit": "gal"}
